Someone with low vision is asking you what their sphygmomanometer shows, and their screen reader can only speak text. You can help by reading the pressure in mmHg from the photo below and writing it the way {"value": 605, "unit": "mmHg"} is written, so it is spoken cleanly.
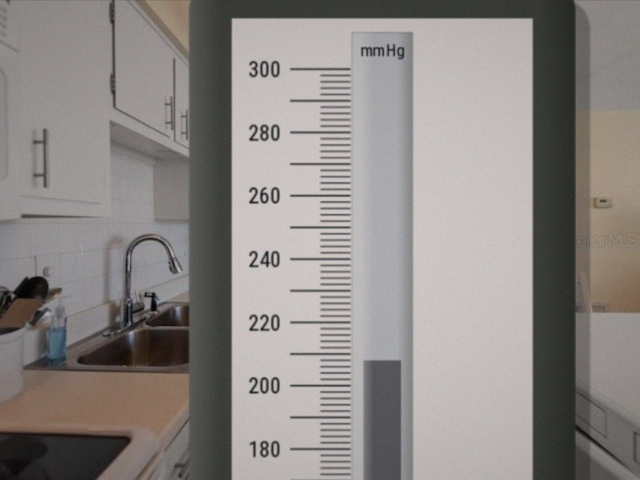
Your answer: {"value": 208, "unit": "mmHg"}
